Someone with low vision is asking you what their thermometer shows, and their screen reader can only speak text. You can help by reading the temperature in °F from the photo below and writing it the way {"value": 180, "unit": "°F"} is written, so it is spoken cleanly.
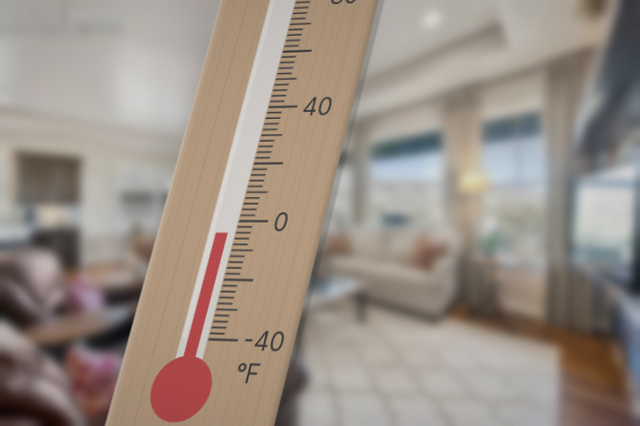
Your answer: {"value": -4, "unit": "°F"}
